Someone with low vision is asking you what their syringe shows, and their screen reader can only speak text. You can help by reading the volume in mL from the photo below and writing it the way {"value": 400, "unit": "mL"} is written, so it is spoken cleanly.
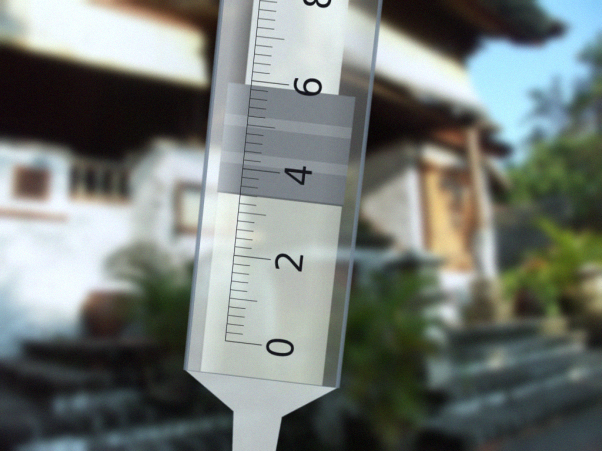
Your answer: {"value": 3.4, "unit": "mL"}
